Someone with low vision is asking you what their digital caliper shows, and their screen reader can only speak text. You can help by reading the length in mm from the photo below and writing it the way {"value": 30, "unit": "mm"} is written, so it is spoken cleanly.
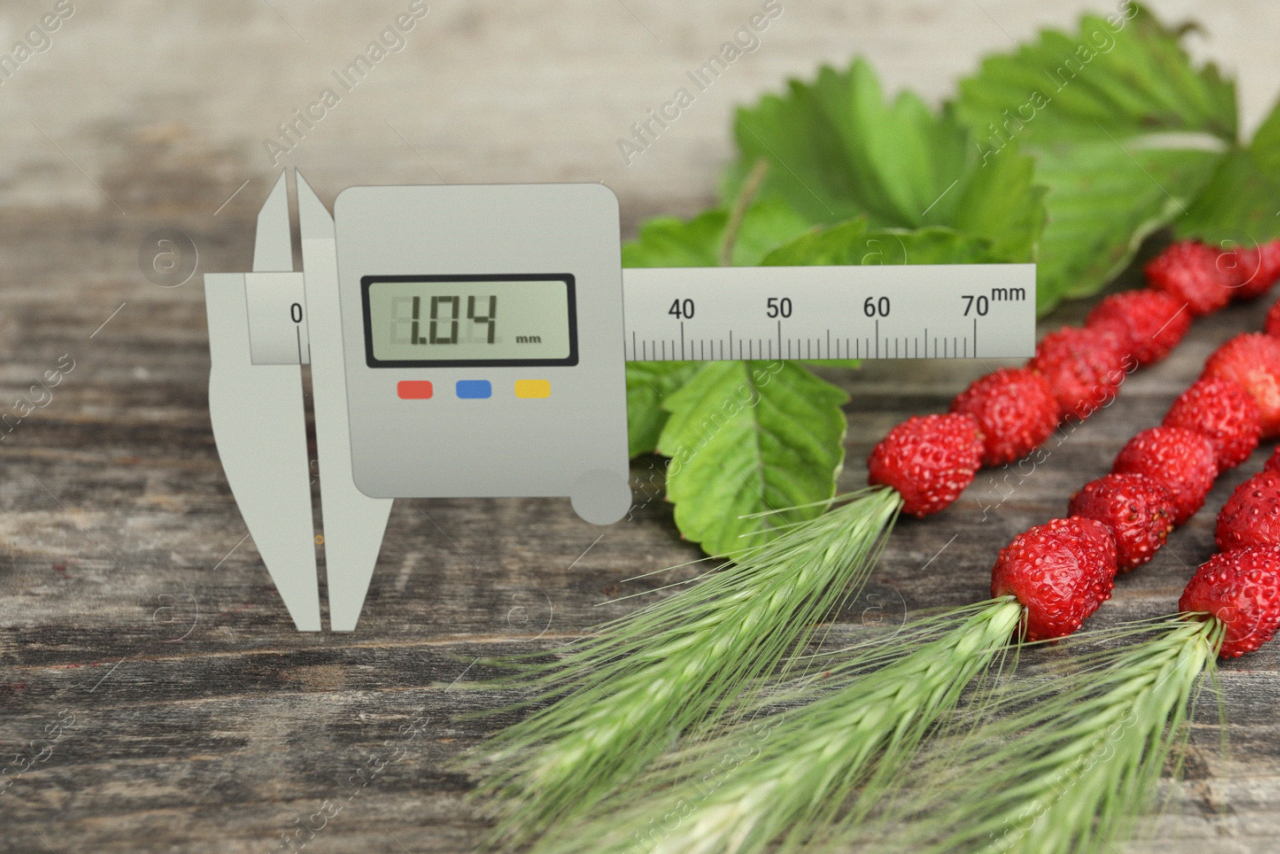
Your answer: {"value": 1.04, "unit": "mm"}
